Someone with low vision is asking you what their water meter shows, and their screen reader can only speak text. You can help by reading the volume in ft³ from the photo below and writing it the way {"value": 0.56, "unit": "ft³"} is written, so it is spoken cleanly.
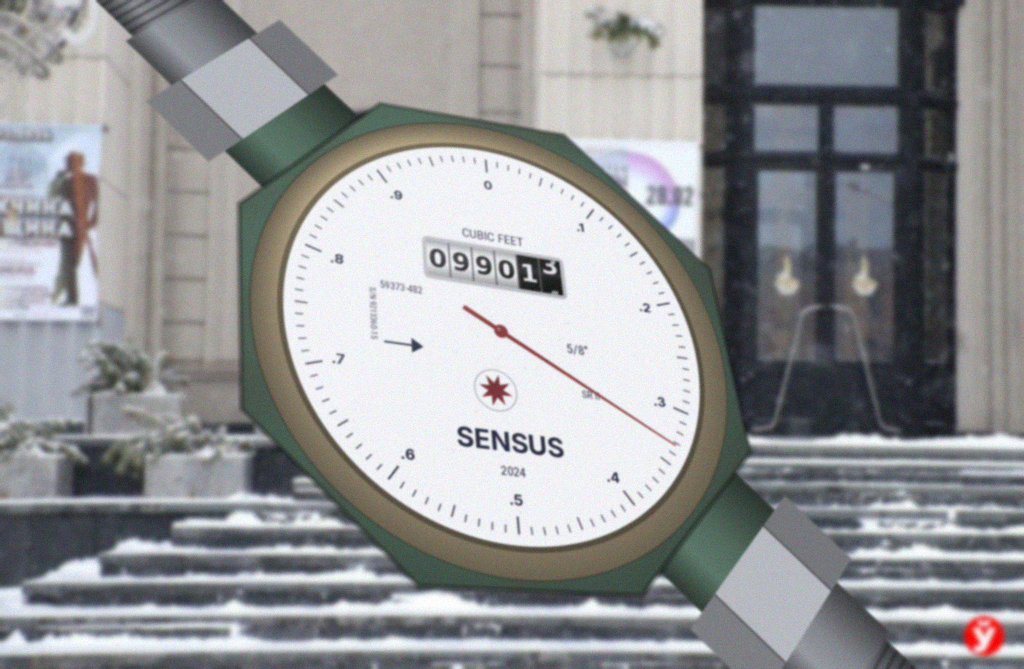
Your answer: {"value": 99013.33, "unit": "ft³"}
